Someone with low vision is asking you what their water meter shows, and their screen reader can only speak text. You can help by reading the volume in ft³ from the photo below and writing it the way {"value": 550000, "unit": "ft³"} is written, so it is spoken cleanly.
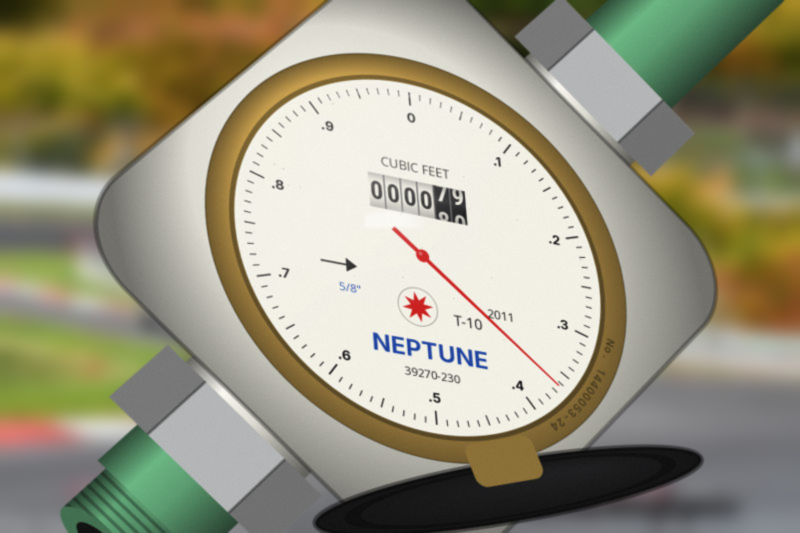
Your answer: {"value": 79.36, "unit": "ft³"}
